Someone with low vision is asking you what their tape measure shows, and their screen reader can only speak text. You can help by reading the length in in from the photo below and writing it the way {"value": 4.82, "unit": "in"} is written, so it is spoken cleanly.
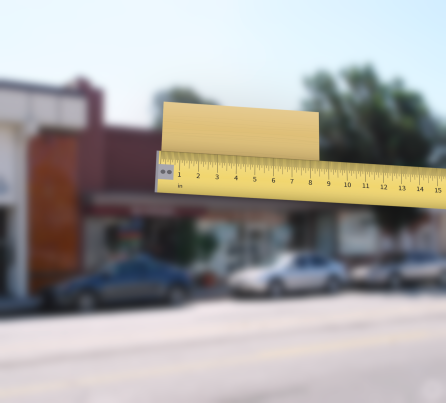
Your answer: {"value": 8.5, "unit": "in"}
